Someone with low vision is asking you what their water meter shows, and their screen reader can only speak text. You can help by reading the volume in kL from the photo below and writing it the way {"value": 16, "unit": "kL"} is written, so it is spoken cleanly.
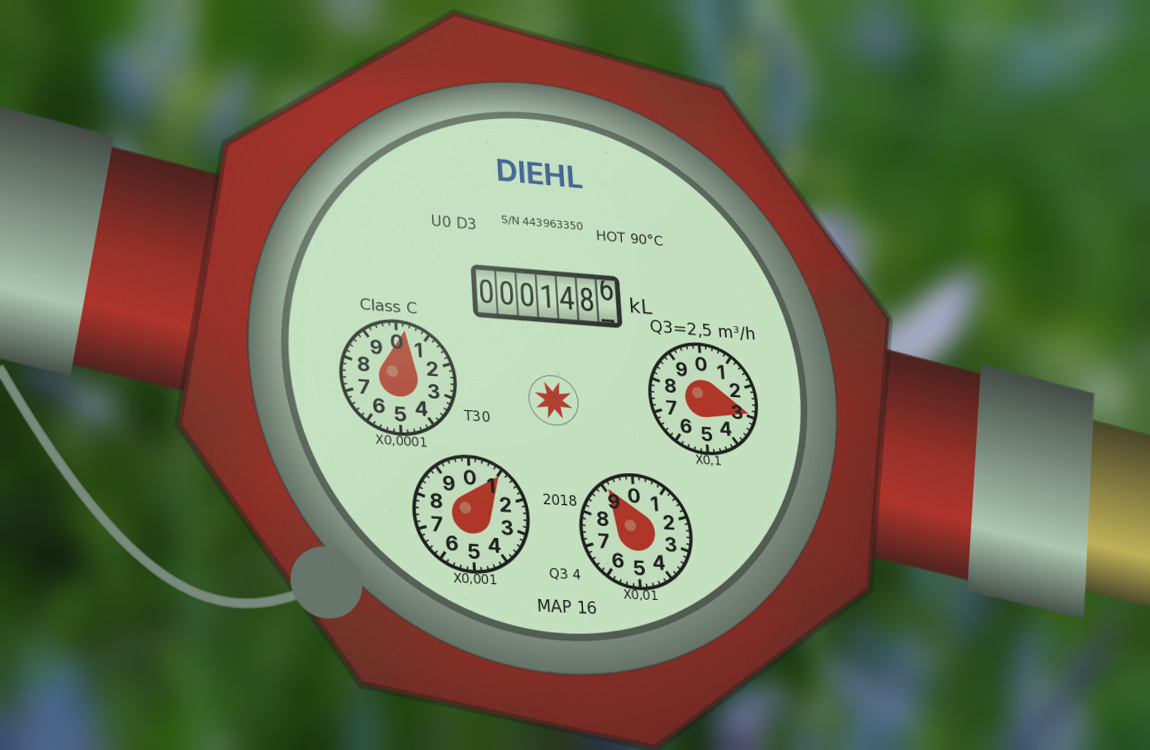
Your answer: {"value": 1486.2910, "unit": "kL"}
